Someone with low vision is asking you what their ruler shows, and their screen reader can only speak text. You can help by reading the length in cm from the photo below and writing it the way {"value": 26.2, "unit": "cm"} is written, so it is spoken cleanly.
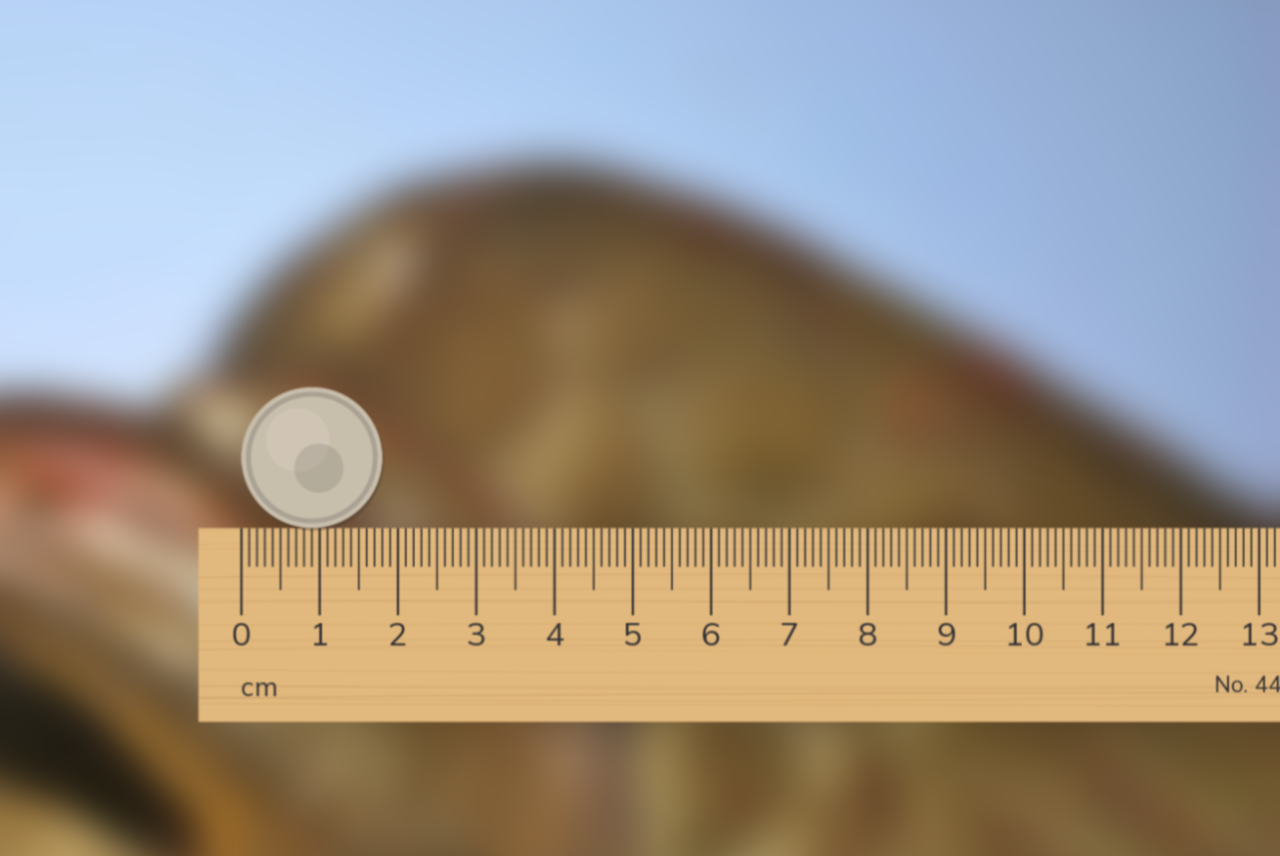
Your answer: {"value": 1.8, "unit": "cm"}
